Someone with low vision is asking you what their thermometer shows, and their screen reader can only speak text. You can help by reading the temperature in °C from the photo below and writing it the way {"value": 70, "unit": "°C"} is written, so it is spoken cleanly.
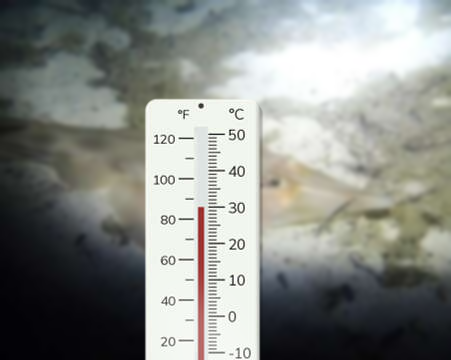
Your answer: {"value": 30, "unit": "°C"}
